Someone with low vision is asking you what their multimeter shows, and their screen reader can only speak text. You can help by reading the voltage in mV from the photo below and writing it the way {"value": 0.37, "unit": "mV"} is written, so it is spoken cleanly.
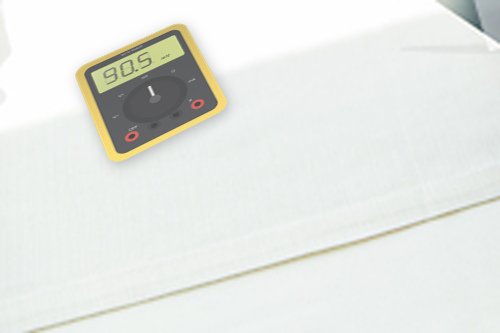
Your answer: {"value": 90.5, "unit": "mV"}
